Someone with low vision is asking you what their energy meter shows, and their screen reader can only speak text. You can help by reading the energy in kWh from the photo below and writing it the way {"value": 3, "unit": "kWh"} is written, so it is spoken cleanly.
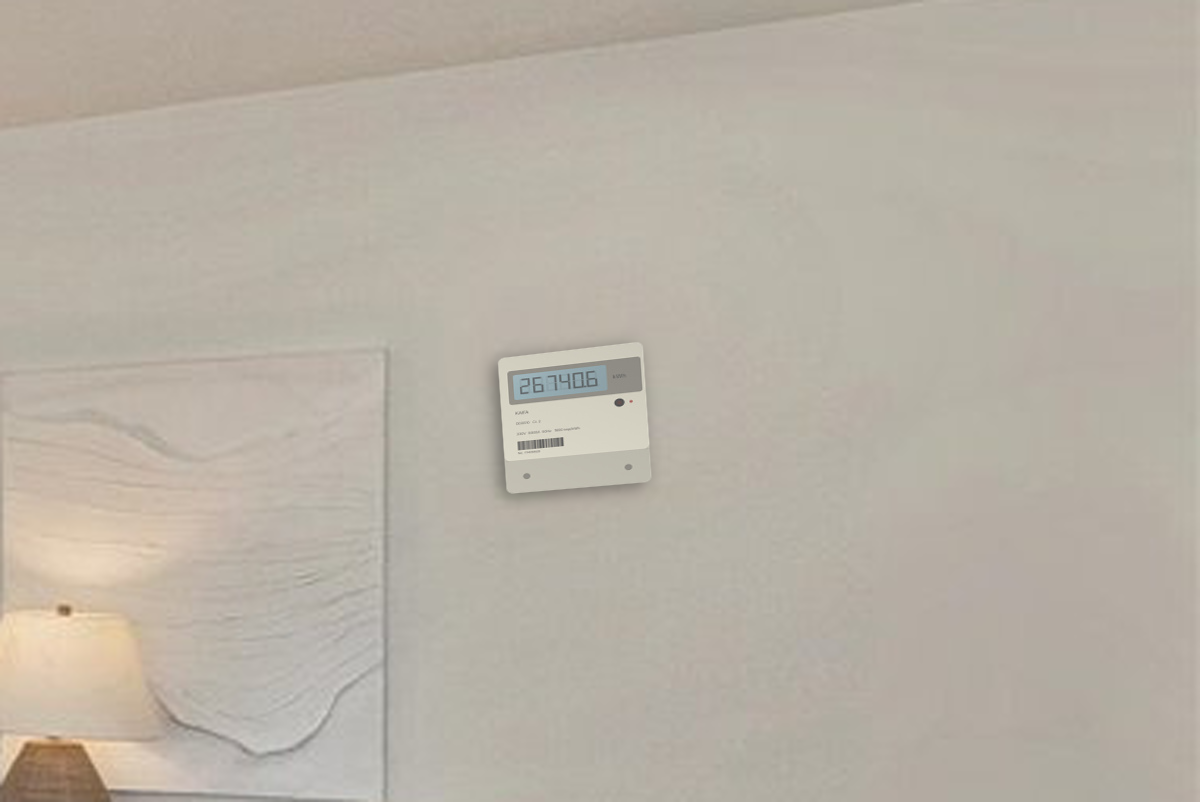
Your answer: {"value": 26740.6, "unit": "kWh"}
